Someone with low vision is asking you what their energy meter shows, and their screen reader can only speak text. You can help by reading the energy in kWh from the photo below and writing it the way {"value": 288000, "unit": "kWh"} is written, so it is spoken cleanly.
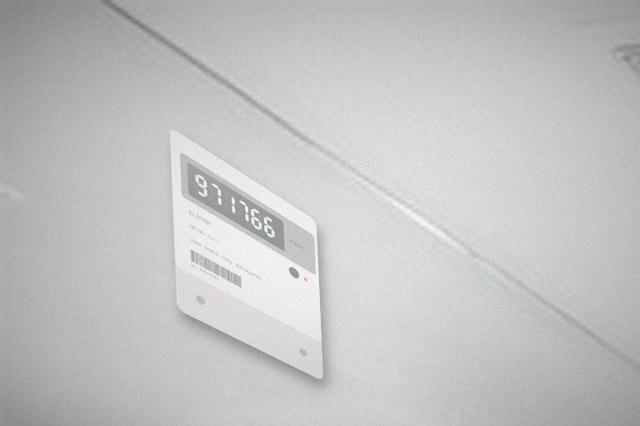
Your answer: {"value": 971766, "unit": "kWh"}
